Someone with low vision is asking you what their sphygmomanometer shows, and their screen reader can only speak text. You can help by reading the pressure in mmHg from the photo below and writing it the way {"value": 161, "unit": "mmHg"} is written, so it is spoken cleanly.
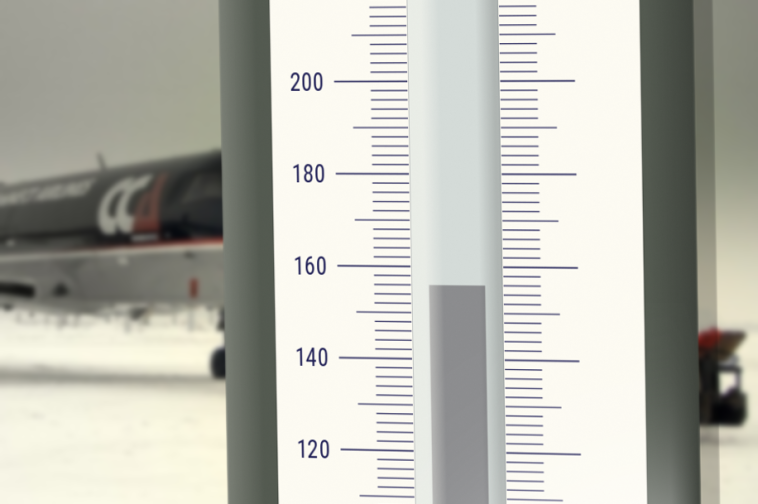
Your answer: {"value": 156, "unit": "mmHg"}
